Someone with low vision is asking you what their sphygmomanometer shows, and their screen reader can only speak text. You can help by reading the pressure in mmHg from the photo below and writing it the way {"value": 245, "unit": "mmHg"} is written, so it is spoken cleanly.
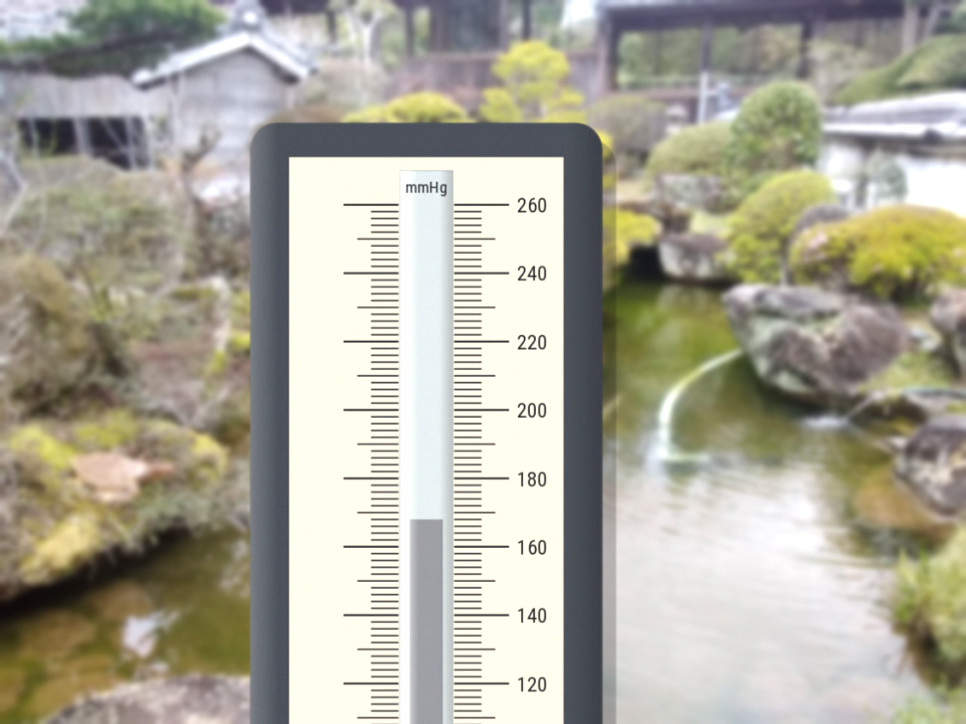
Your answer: {"value": 168, "unit": "mmHg"}
